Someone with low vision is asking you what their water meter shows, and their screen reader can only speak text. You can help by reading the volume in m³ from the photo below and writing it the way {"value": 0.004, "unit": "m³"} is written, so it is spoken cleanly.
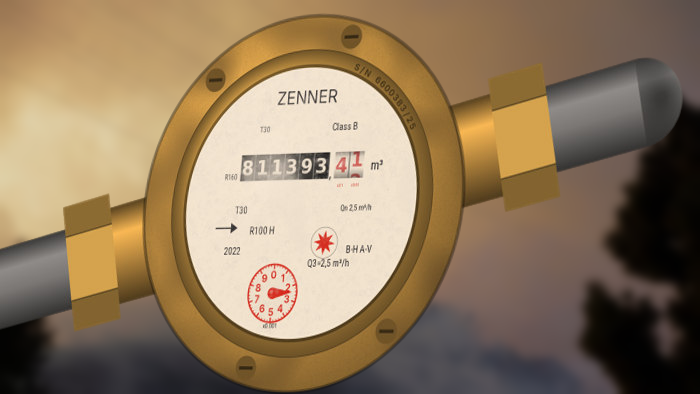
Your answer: {"value": 811393.412, "unit": "m³"}
